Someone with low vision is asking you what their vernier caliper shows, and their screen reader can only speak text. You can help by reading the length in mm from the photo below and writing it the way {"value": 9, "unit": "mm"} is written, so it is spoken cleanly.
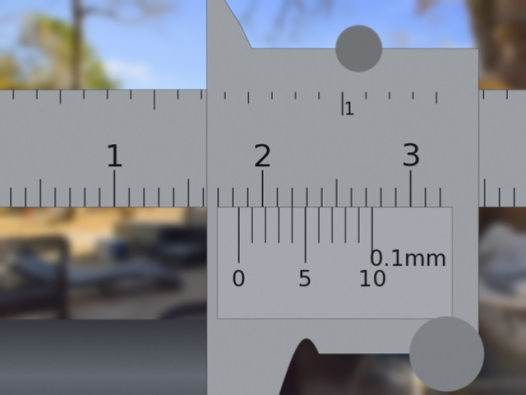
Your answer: {"value": 18.4, "unit": "mm"}
